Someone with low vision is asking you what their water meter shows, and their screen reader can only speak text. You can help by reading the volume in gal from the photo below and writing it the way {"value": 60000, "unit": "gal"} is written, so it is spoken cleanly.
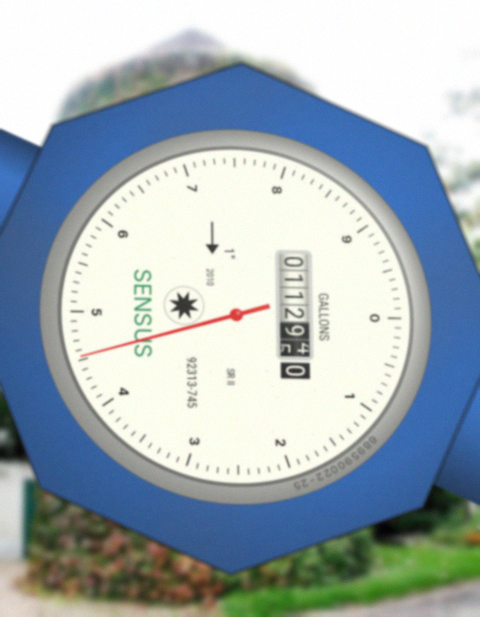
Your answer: {"value": 112944.5, "unit": "gal"}
